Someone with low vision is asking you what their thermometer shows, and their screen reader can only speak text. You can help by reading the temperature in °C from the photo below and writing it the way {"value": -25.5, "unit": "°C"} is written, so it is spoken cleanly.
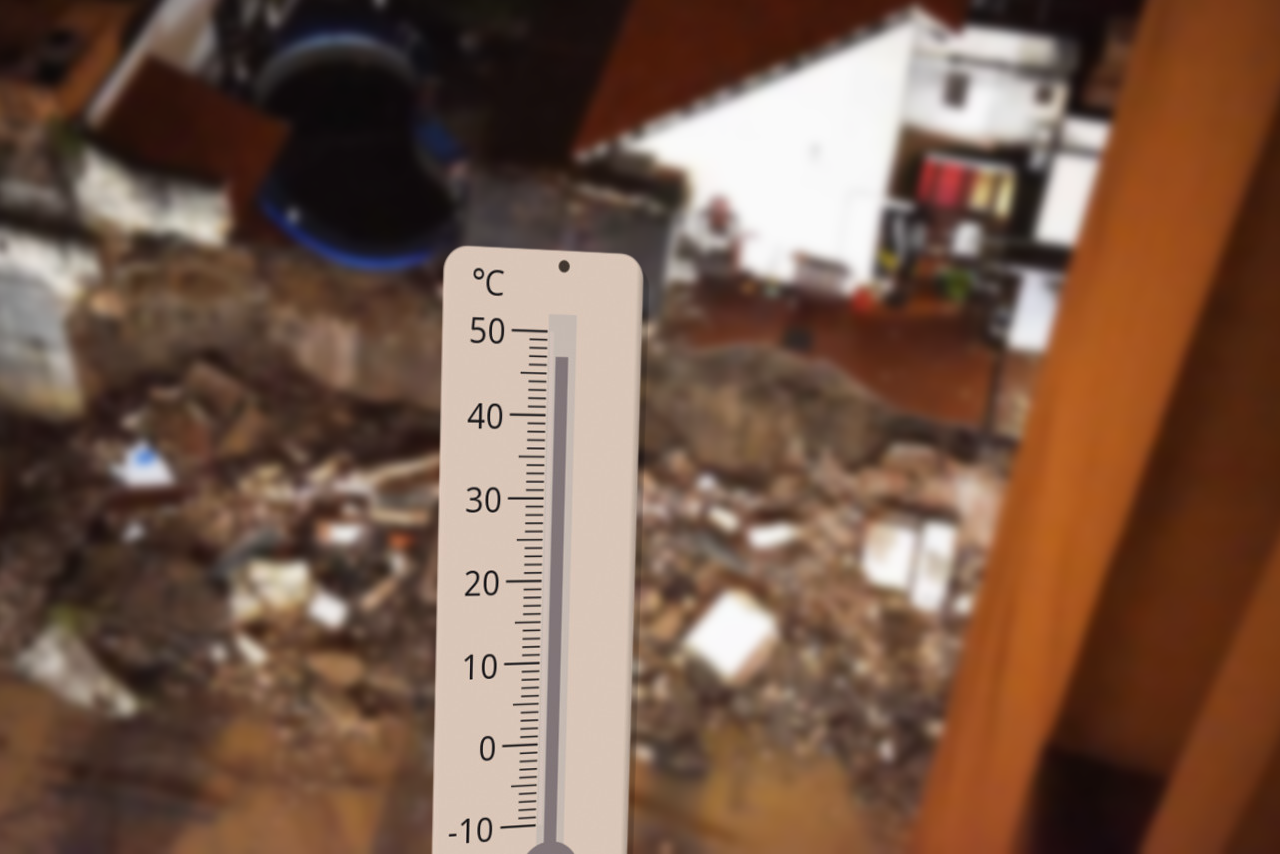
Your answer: {"value": 47, "unit": "°C"}
